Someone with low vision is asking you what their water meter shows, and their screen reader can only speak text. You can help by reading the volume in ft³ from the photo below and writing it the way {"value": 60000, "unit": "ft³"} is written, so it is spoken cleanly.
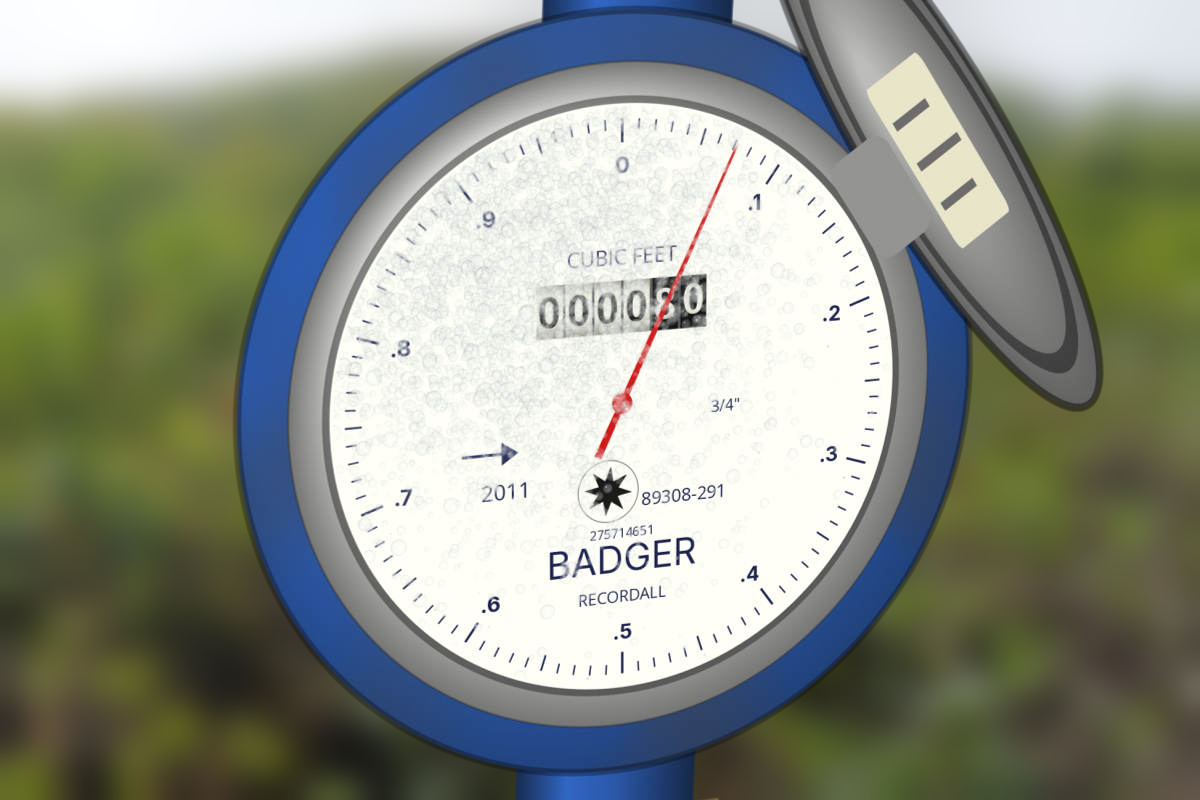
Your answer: {"value": 80.07, "unit": "ft³"}
